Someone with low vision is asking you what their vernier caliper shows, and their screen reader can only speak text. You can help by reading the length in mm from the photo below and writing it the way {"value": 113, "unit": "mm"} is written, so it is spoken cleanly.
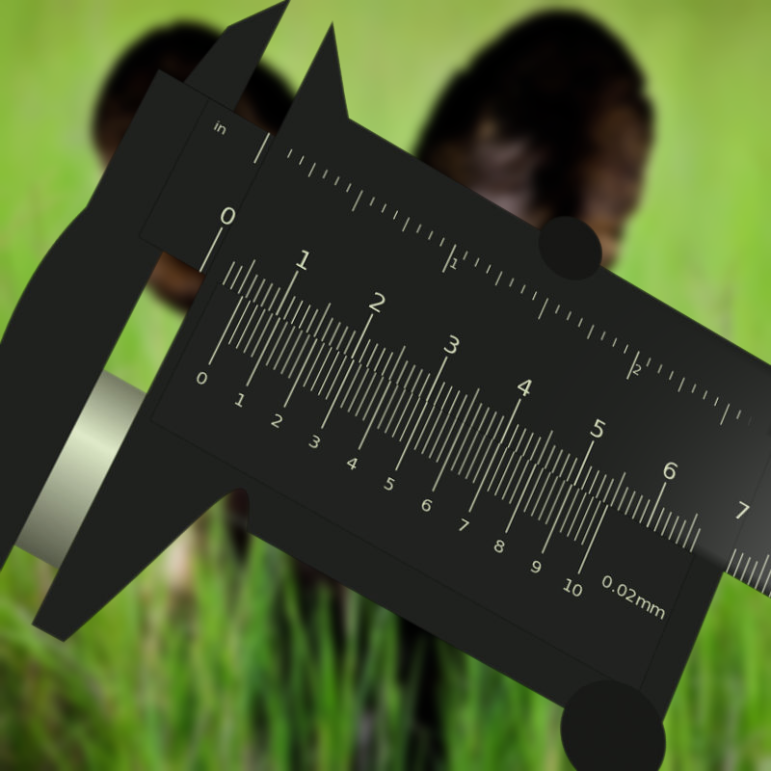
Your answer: {"value": 5.6, "unit": "mm"}
